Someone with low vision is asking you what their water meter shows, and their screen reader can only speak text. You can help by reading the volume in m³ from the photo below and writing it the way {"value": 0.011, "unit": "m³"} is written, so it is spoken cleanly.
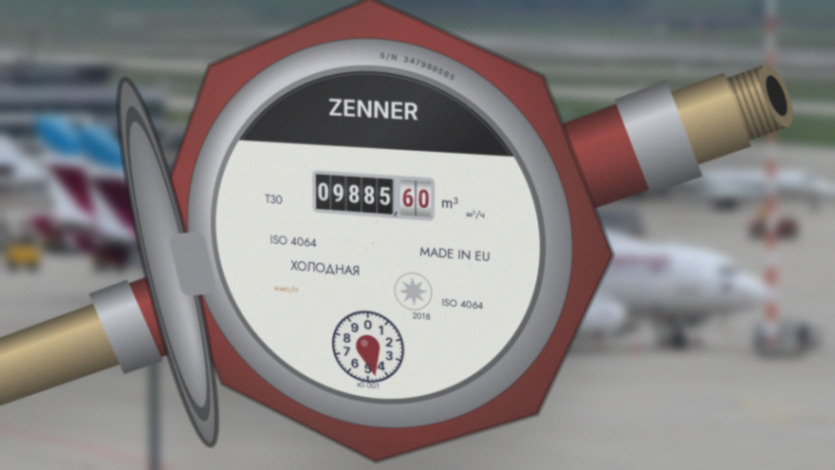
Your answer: {"value": 9885.604, "unit": "m³"}
